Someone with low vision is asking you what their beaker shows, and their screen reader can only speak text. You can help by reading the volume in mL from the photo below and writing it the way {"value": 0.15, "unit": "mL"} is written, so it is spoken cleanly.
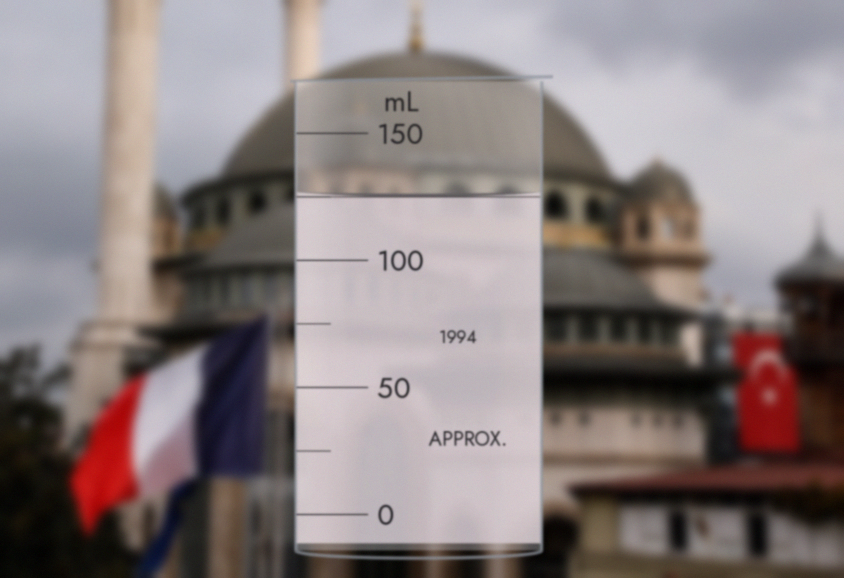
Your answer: {"value": 125, "unit": "mL"}
